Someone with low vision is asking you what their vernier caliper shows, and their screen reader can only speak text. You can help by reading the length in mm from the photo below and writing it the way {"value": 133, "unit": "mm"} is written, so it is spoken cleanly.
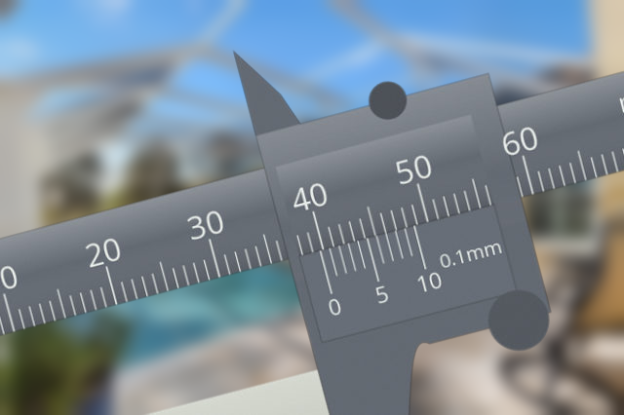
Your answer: {"value": 39.7, "unit": "mm"}
